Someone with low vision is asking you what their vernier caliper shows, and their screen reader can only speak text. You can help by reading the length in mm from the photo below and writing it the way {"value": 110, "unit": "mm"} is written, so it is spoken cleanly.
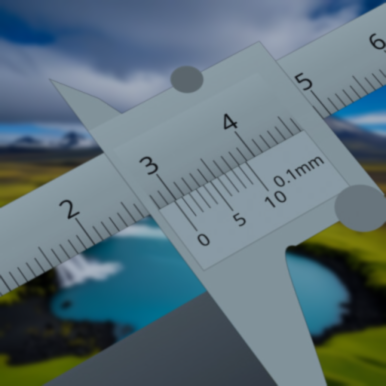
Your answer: {"value": 29.8, "unit": "mm"}
